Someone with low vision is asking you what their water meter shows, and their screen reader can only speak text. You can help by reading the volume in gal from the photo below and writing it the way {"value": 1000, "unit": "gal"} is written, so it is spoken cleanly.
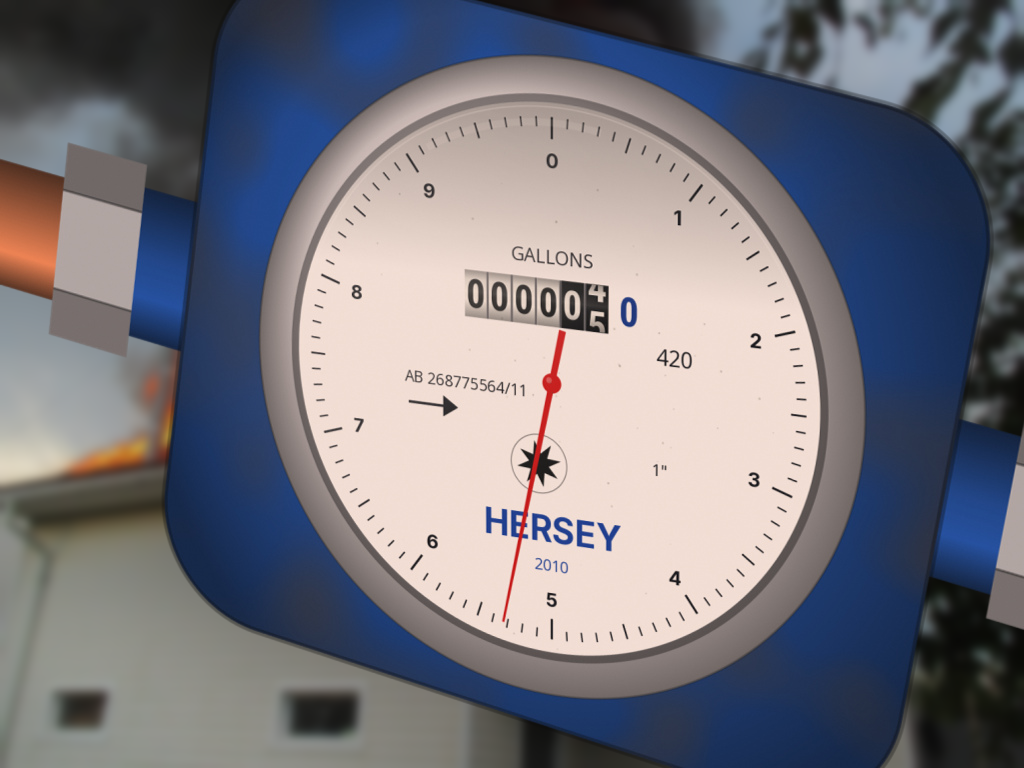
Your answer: {"value": 45.3, "unit": "gal"}
